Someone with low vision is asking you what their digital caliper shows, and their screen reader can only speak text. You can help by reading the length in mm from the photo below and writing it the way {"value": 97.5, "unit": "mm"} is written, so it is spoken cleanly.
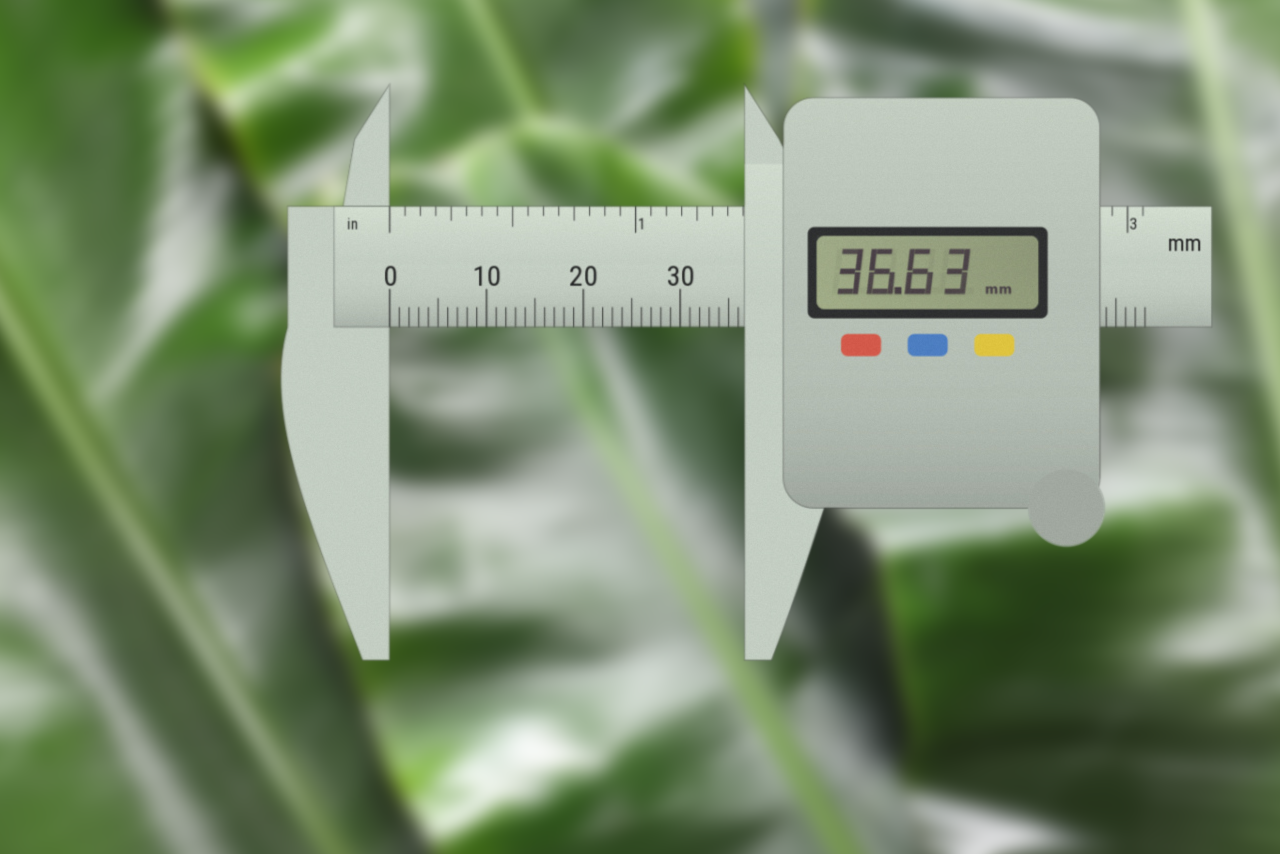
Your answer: {"value": 36.63, "unit": "mm"}
